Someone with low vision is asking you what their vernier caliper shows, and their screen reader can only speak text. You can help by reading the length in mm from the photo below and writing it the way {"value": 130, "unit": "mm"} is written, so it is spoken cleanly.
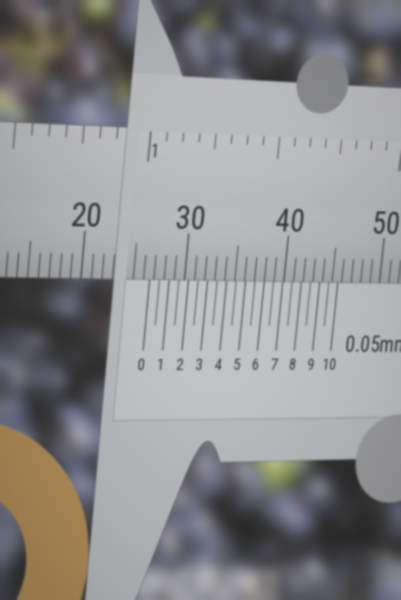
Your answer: {"value": 26.6, "unit": "mm"}
